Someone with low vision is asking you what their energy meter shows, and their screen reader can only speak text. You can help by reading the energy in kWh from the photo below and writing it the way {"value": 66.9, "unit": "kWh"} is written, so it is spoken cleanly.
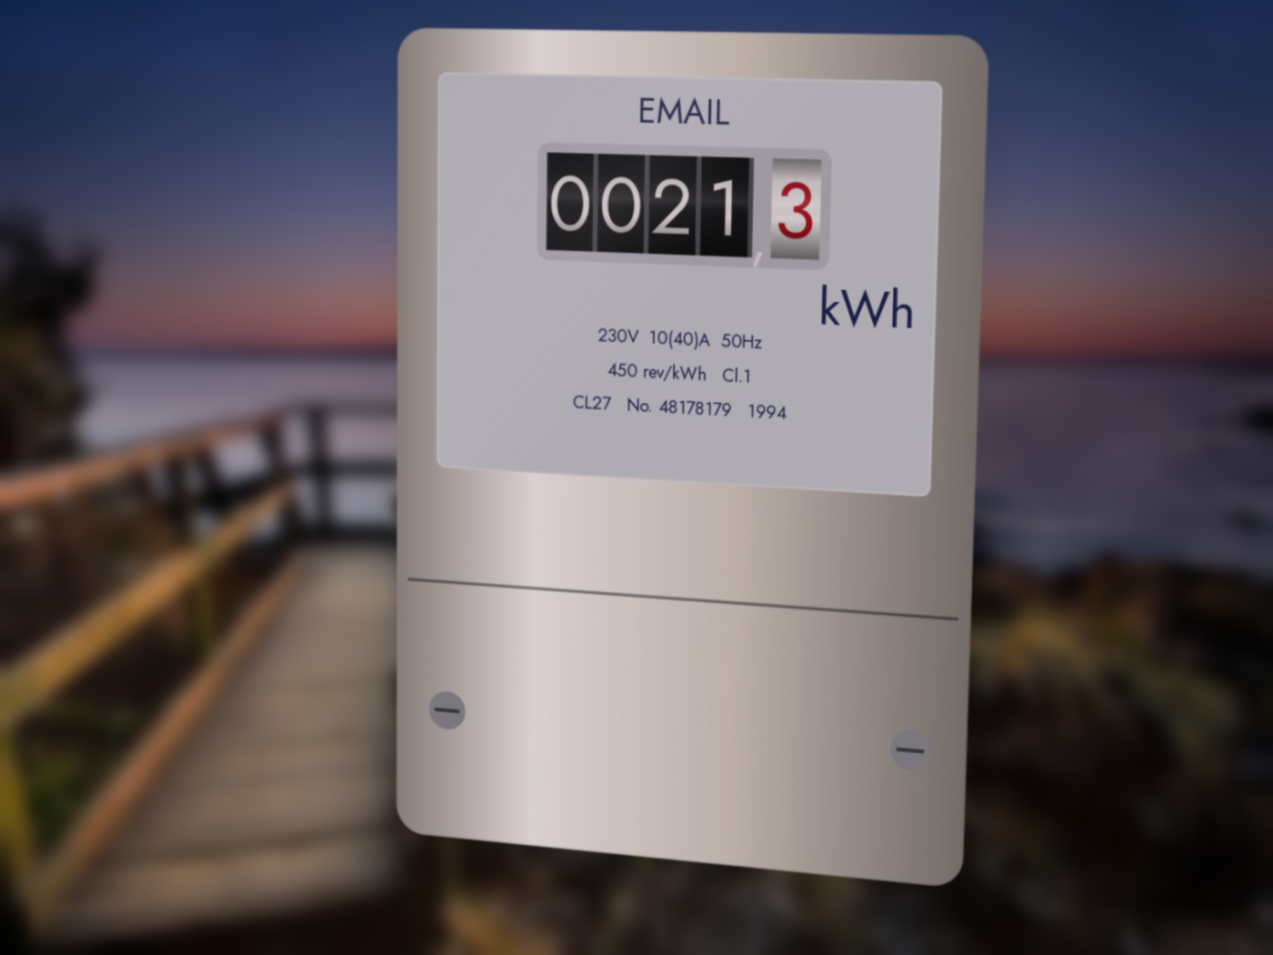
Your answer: {"value": 21.3, "unit": "kWh"}
